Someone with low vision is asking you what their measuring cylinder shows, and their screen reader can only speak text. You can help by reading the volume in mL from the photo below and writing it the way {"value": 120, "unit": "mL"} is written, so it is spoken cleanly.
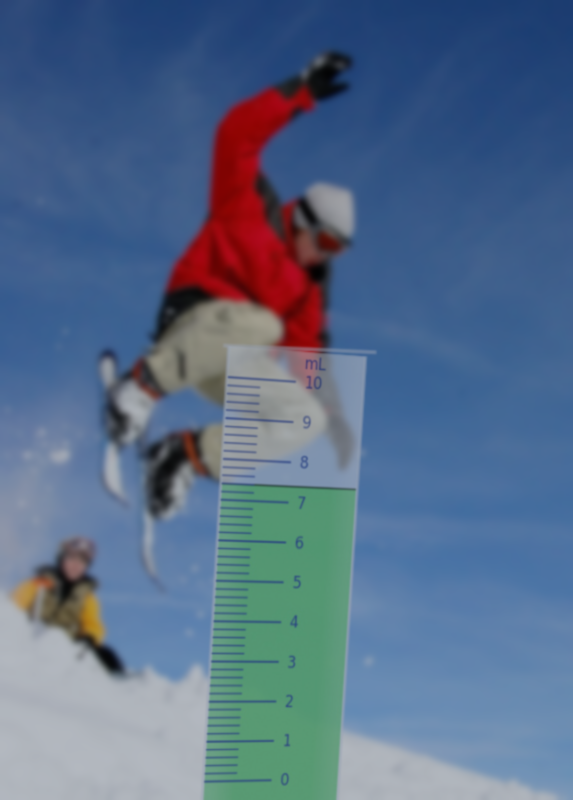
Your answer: {"value": 7.4, "unit": "mL"}
